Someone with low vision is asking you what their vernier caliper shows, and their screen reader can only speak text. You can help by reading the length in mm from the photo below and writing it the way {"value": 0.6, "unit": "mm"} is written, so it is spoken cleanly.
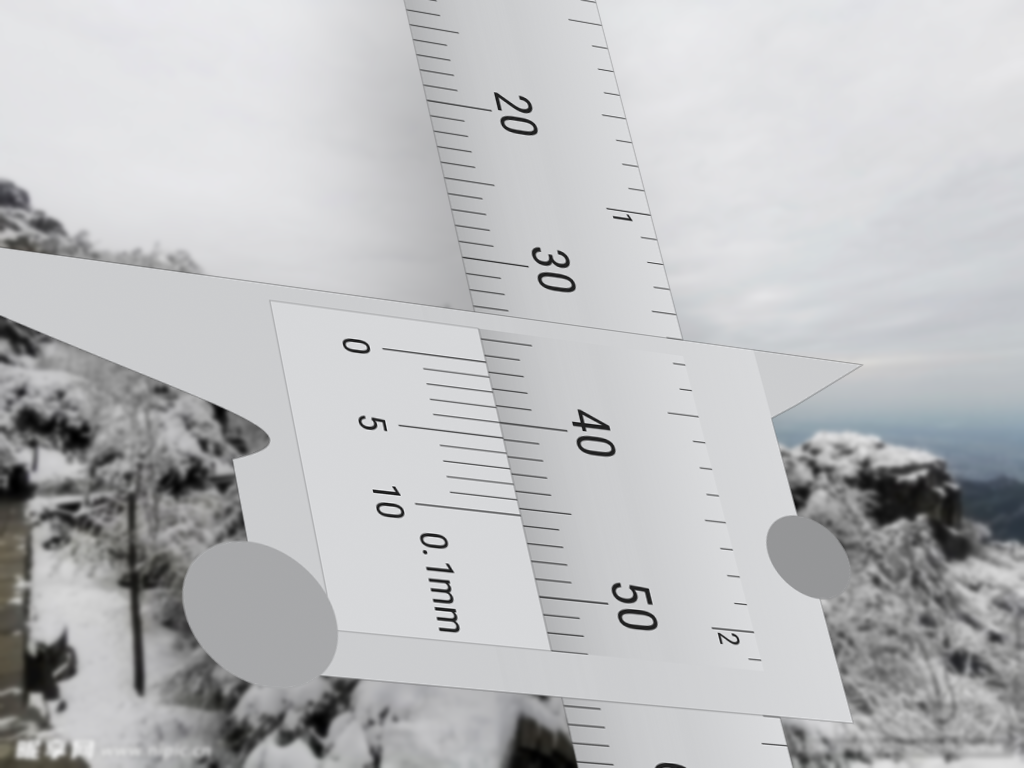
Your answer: {"value": 36.4, "unit": "mm"}
